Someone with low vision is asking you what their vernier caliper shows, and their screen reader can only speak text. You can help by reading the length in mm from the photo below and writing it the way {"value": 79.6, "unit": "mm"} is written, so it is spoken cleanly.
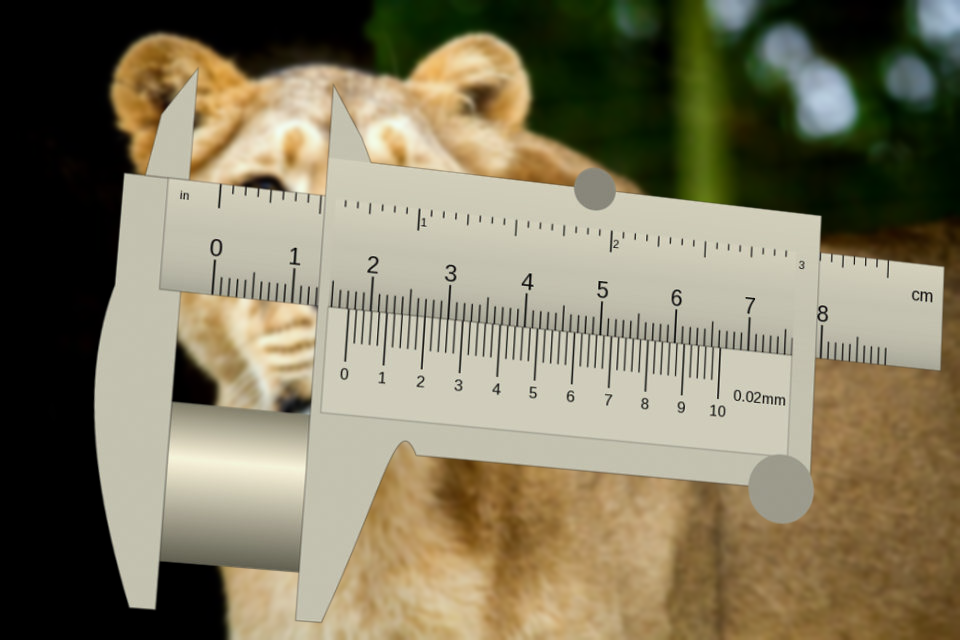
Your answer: {"value": 17.2, "unit": "mm"}
